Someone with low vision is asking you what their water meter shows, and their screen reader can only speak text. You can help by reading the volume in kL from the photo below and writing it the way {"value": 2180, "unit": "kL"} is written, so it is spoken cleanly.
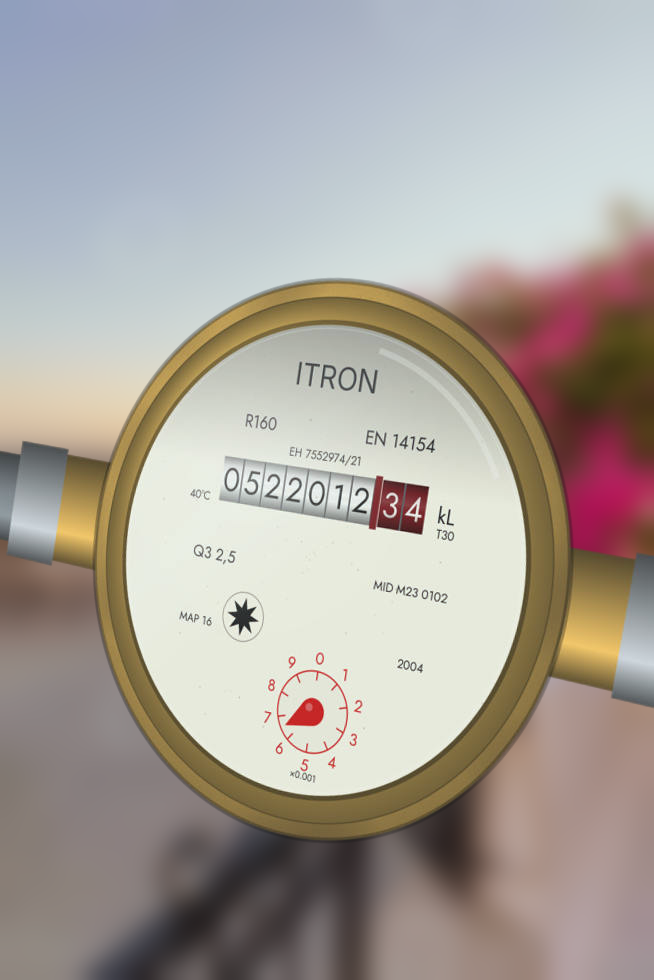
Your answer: {"value": 522012.346, "unit": "kL"}
